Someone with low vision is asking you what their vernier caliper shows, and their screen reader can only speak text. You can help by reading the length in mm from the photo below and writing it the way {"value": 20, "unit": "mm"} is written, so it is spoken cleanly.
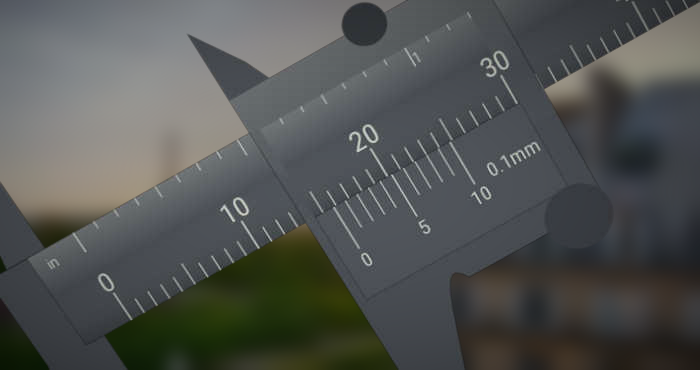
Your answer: {"value": 15.8, "unit": "mm"}
